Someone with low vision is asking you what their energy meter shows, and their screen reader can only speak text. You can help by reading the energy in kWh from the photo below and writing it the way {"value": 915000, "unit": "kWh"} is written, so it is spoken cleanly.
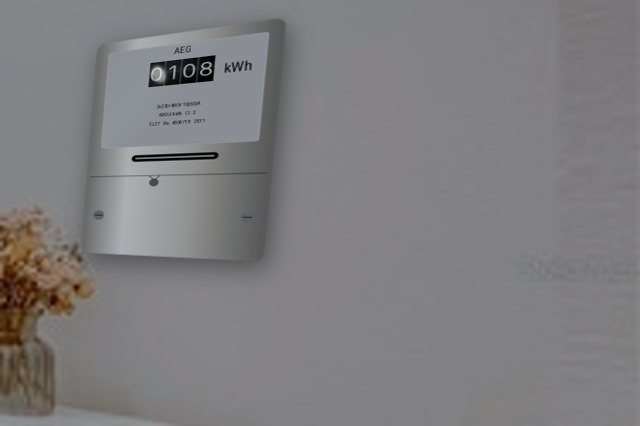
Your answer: {"value": 108, "unit": "kWh"}
